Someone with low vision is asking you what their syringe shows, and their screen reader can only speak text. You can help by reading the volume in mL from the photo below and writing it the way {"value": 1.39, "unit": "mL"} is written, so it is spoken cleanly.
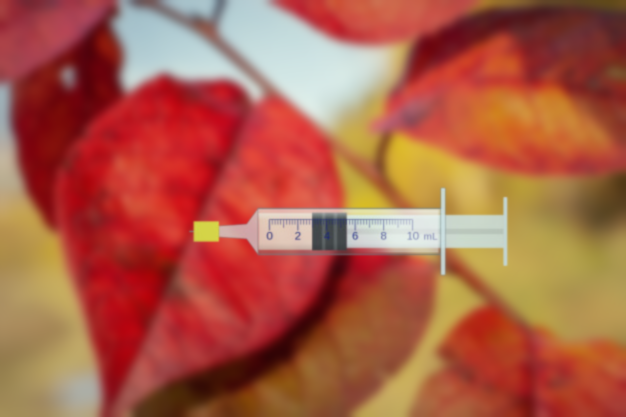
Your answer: {"value": 3, "unit": "mL"}
